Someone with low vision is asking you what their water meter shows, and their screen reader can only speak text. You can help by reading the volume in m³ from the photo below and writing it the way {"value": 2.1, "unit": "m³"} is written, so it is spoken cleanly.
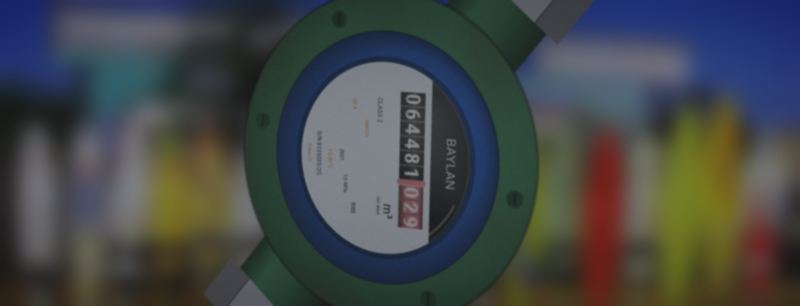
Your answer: {"value": 64481.029, "unit": "m³"}
